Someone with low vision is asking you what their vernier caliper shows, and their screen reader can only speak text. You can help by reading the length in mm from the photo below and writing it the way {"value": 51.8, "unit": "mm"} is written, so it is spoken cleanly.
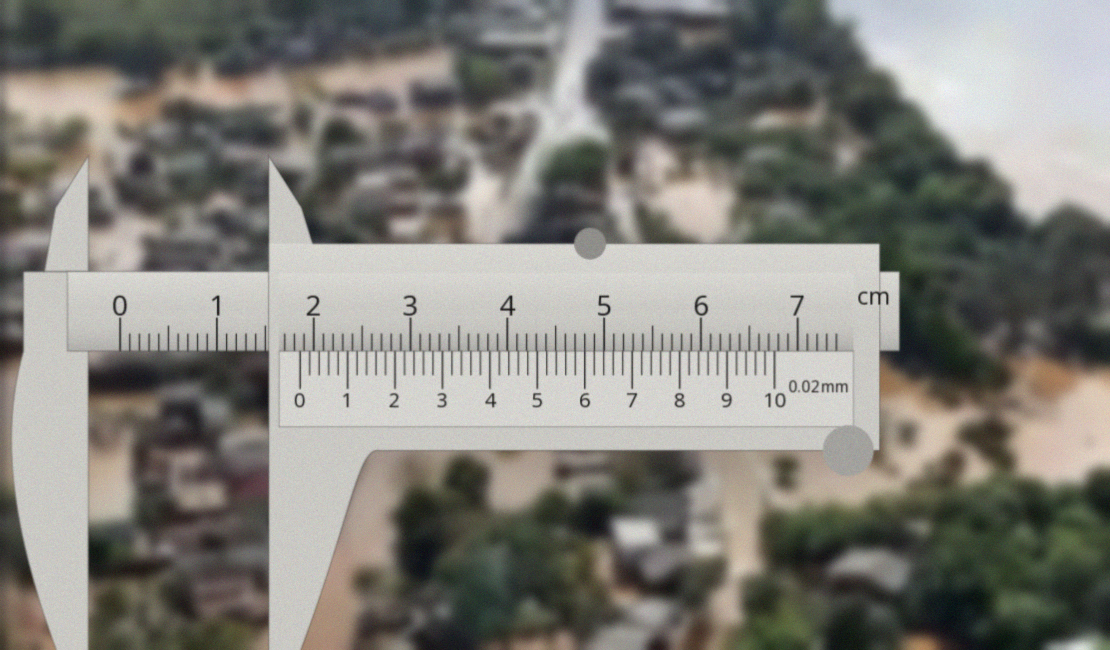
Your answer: {"value": 18.6, "unit": "mm"}
